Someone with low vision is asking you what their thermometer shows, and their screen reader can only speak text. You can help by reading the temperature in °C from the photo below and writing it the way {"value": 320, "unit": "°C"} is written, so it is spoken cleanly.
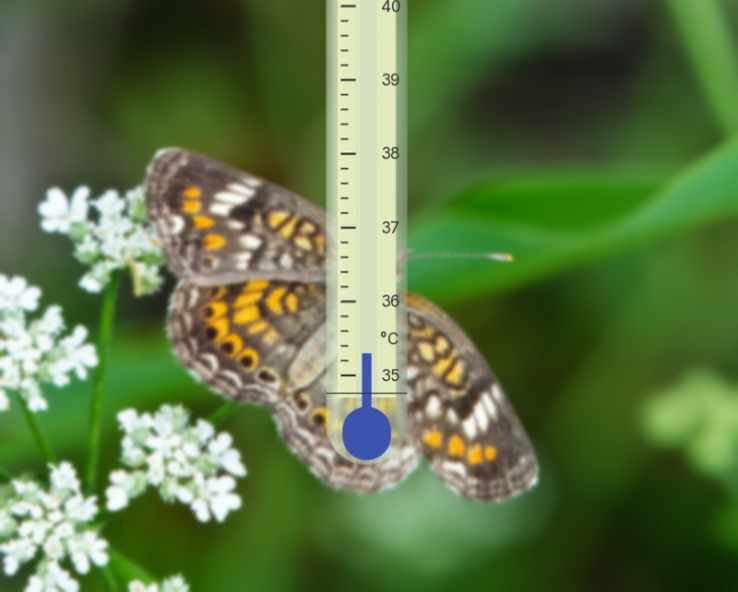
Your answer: {"value": 35.3, "unit": "°C"}
